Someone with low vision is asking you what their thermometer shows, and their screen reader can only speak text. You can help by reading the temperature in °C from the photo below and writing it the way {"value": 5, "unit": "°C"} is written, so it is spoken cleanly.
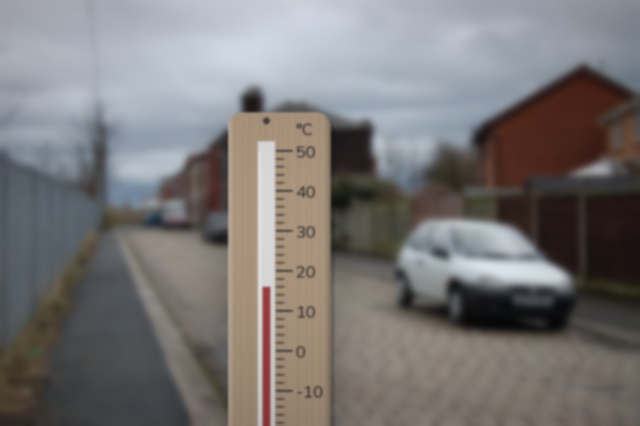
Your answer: {"value": 16, "unit": "°C"}
